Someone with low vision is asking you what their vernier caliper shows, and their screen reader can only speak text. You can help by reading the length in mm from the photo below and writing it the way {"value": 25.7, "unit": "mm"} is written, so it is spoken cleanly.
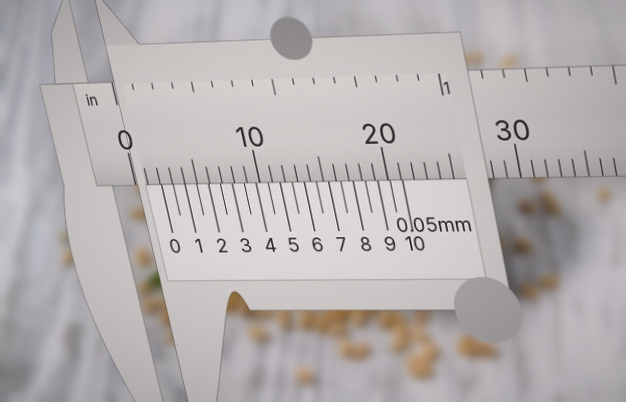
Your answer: {"value": 2.1, "unit": "mm"}
